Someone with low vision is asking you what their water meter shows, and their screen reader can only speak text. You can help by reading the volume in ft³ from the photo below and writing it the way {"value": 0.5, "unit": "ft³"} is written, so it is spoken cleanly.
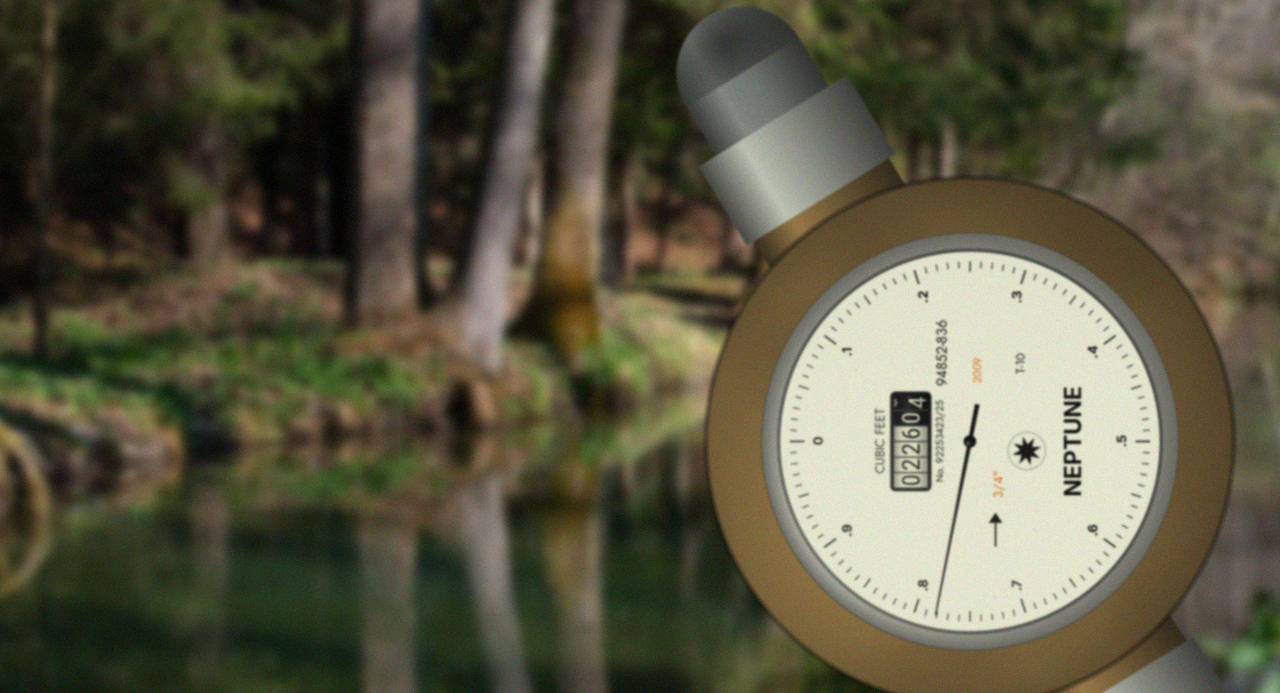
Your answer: {"value": 22603.78, "unit": "ft³"}
